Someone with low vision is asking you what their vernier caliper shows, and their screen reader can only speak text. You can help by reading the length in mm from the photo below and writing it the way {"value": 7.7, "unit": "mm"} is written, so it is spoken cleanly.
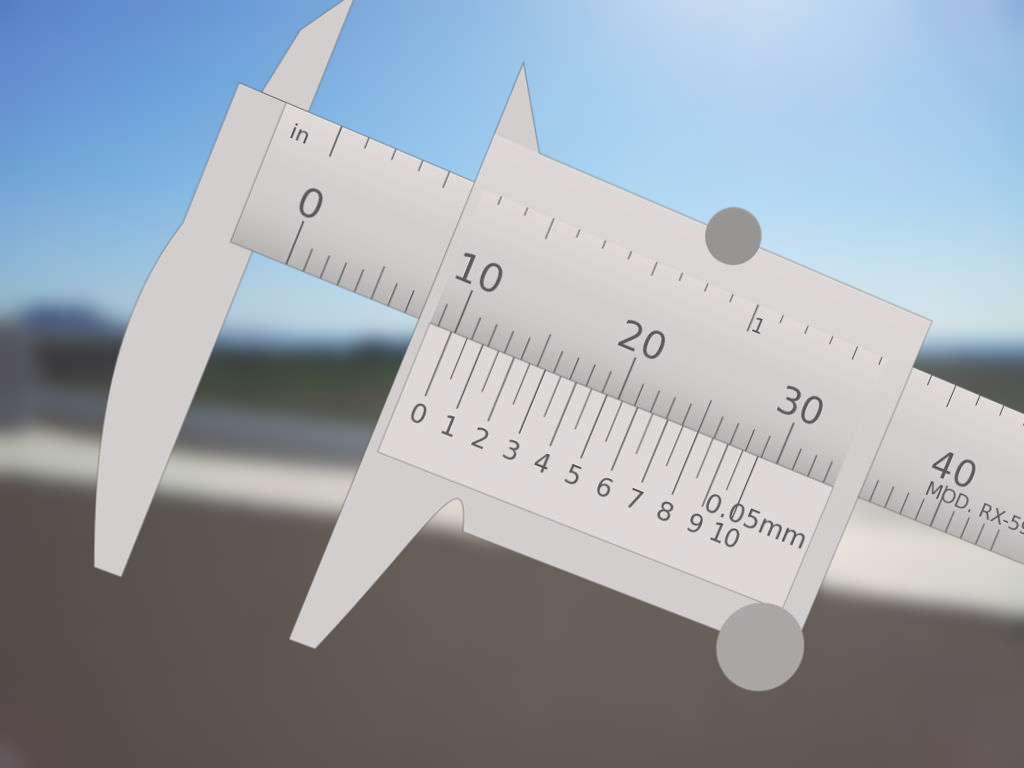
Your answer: {"value": 9.8, "unit": "mm"}
